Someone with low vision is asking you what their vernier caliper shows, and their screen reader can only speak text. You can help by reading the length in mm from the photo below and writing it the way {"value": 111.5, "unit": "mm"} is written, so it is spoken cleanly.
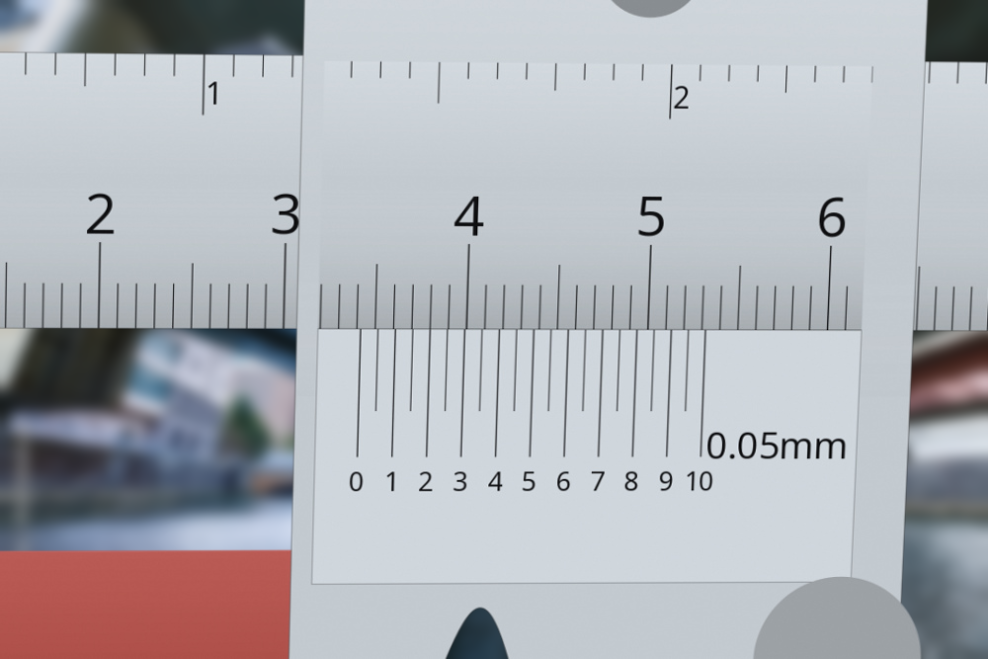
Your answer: {"value": 34.2, "unit": "mm"}
